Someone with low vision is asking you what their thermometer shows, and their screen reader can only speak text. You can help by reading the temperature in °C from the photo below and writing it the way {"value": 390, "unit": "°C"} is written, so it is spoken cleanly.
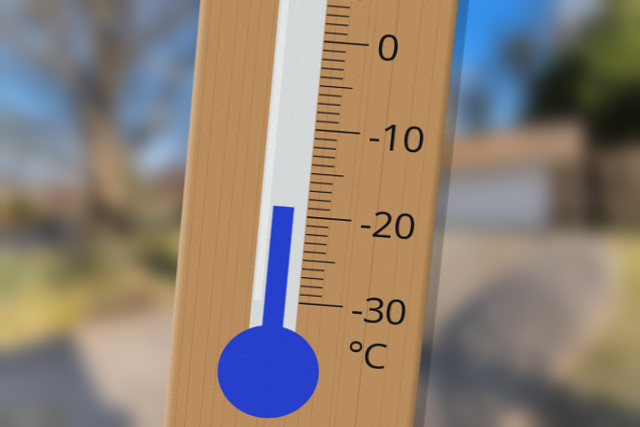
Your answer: {"value": -19, "unit": "°C"}
